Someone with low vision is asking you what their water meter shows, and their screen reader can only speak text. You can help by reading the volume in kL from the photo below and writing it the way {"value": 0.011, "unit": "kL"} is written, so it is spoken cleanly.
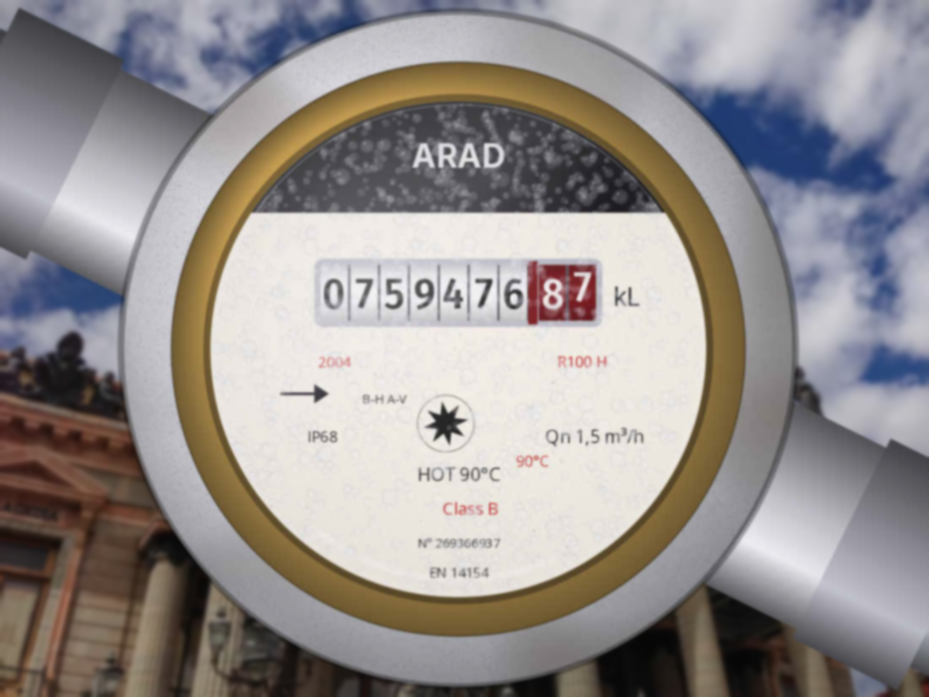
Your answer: {"value": 759476.87, "unit": "kL"}
